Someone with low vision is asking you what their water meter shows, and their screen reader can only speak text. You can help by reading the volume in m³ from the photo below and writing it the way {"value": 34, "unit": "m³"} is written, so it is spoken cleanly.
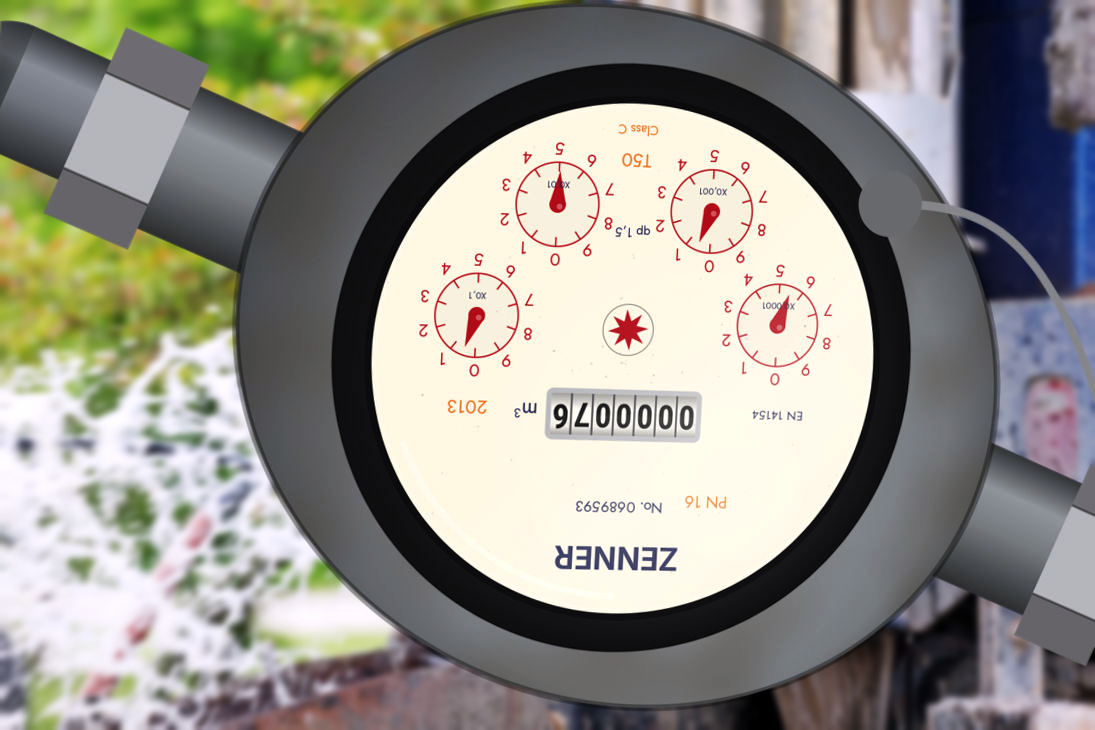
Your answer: {"value": 76.0505, "unit": "m³"}
